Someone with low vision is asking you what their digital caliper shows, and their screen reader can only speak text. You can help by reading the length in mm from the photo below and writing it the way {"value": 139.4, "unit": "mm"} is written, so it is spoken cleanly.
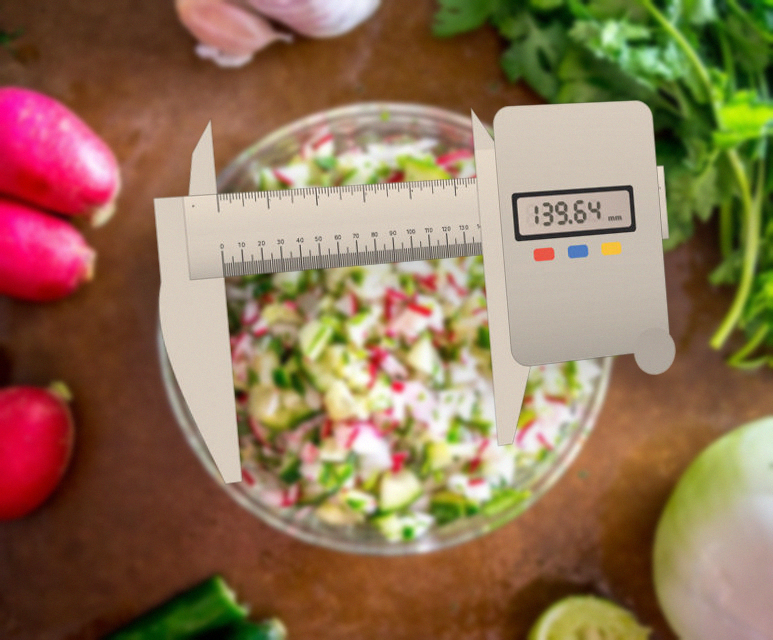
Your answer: {"value": 139.64, "unit": "mm"}
